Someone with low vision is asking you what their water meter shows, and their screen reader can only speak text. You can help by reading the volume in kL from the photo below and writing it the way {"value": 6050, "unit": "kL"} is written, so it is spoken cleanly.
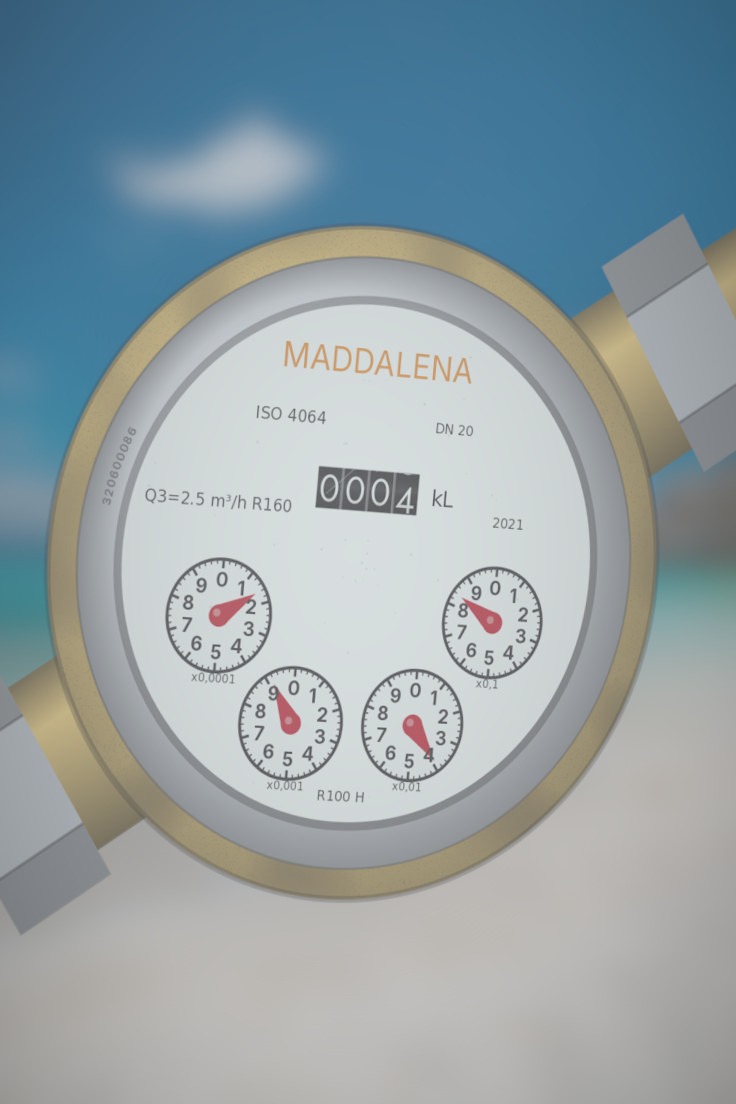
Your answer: {"value": 3.8391, "unit": "kL"}
